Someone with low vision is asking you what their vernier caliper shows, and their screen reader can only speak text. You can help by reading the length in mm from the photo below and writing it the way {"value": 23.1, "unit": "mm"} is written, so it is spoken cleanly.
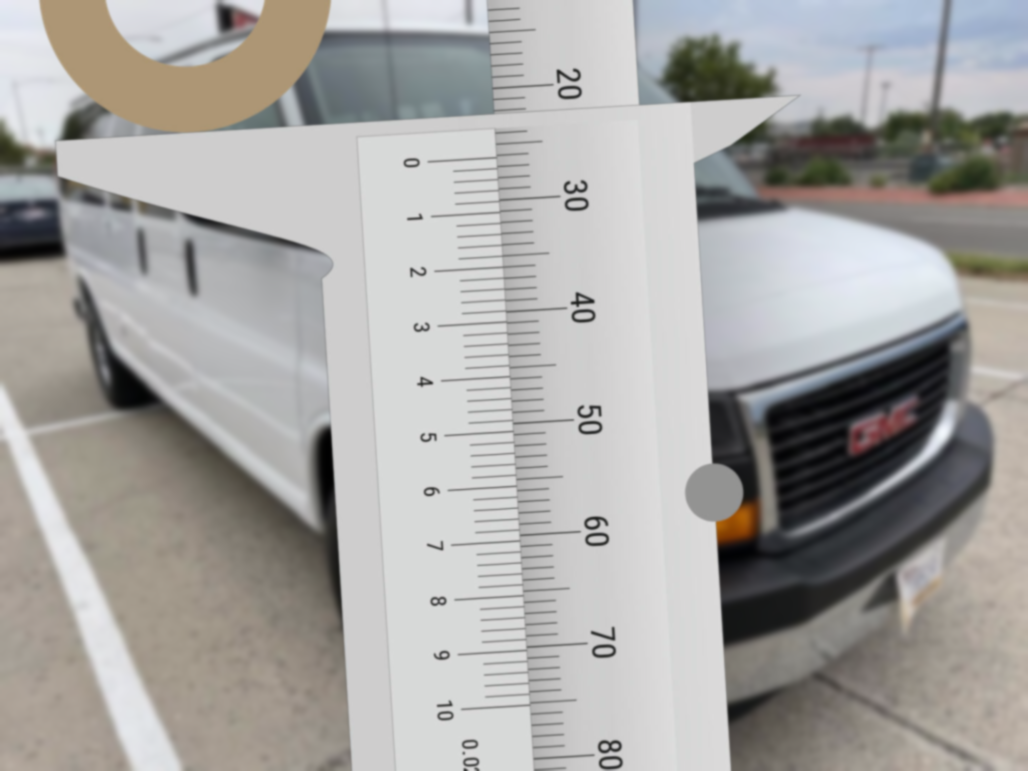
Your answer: {"value": 26.2, "unit": "mm"}
